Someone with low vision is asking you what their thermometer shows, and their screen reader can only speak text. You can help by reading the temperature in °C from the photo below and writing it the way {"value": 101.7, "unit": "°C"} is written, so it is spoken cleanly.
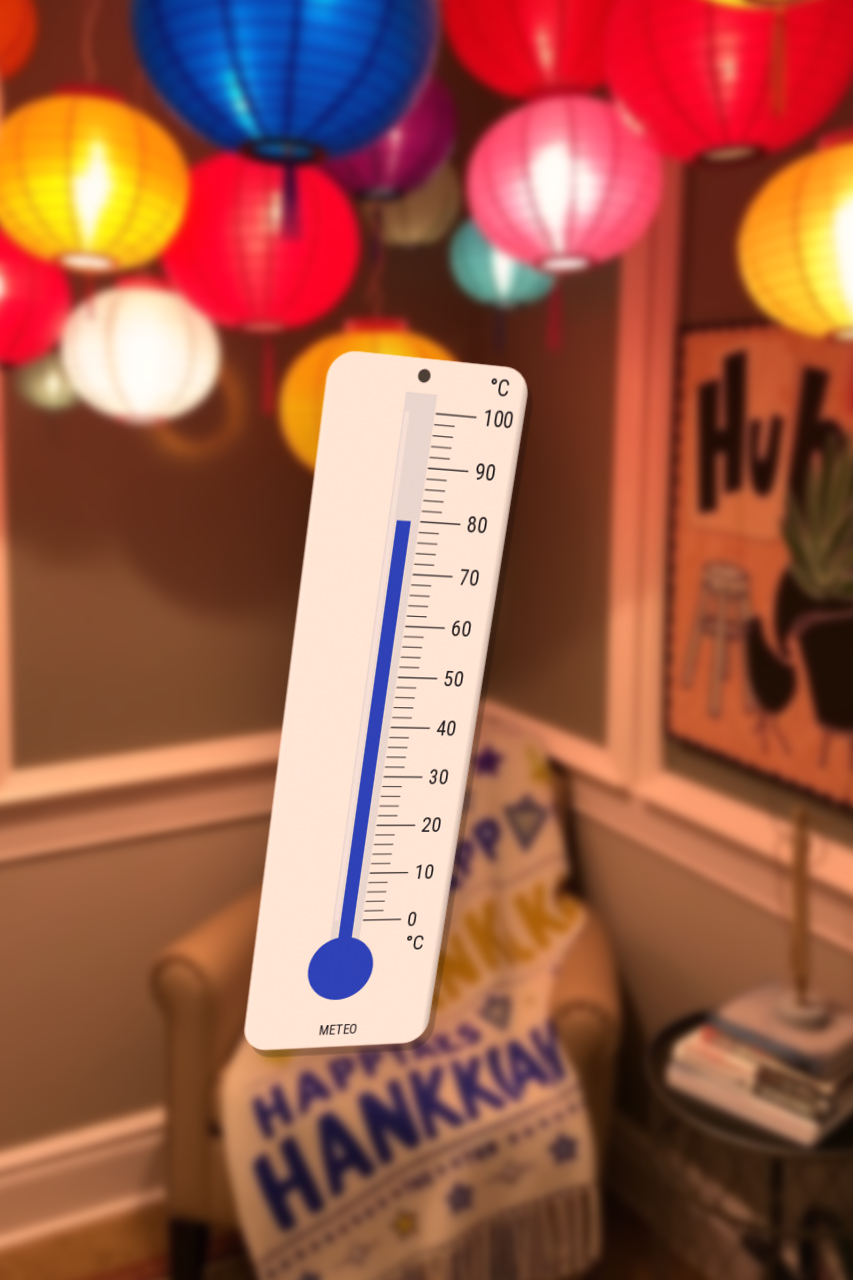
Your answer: {"value": 80, "unit": "°C"}
